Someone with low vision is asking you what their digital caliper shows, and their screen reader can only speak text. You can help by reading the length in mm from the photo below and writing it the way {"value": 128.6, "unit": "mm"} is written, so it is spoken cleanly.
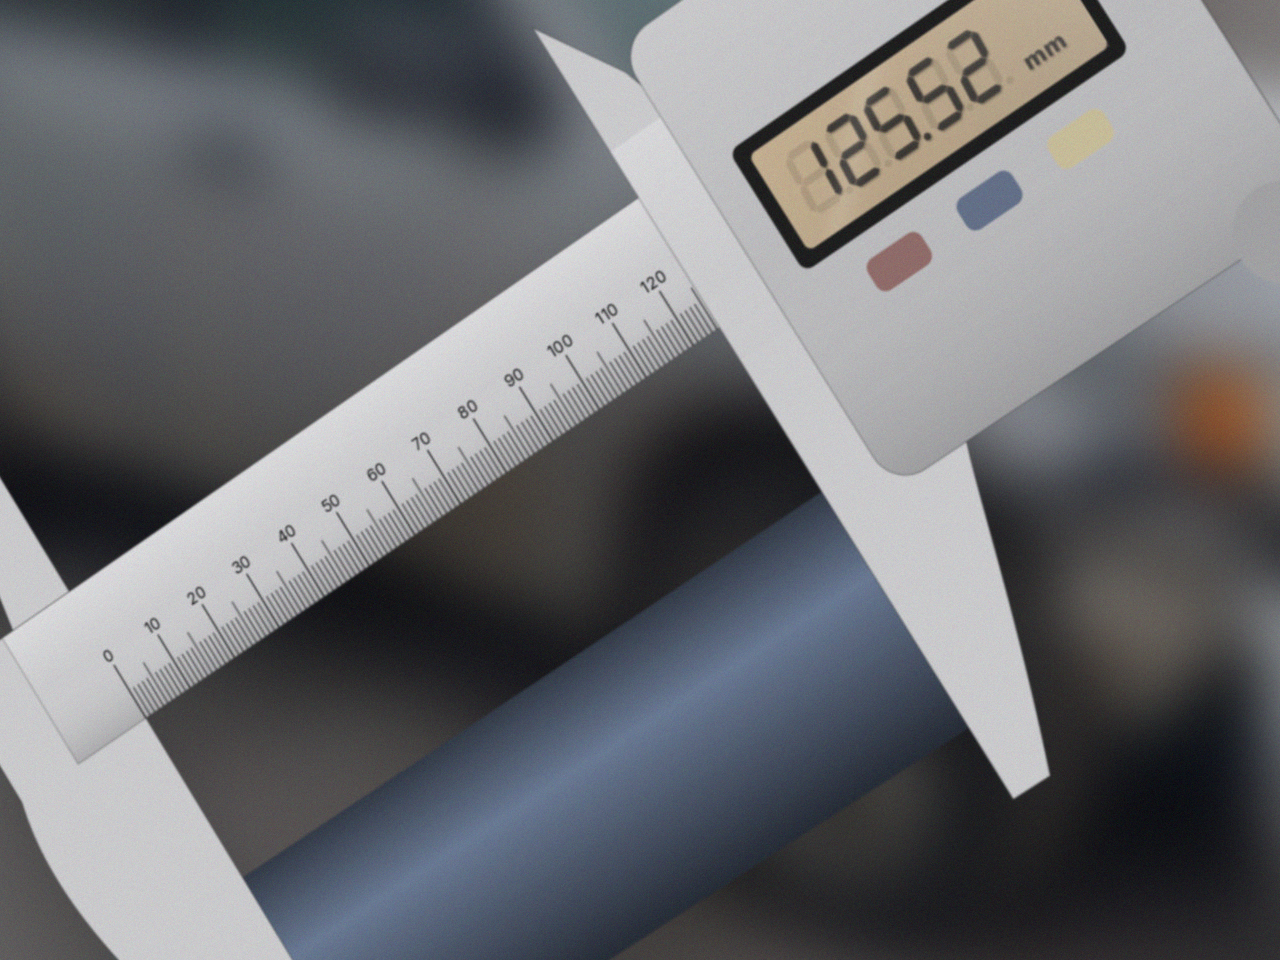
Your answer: {"value": 125.52, "unit": "mm"}
